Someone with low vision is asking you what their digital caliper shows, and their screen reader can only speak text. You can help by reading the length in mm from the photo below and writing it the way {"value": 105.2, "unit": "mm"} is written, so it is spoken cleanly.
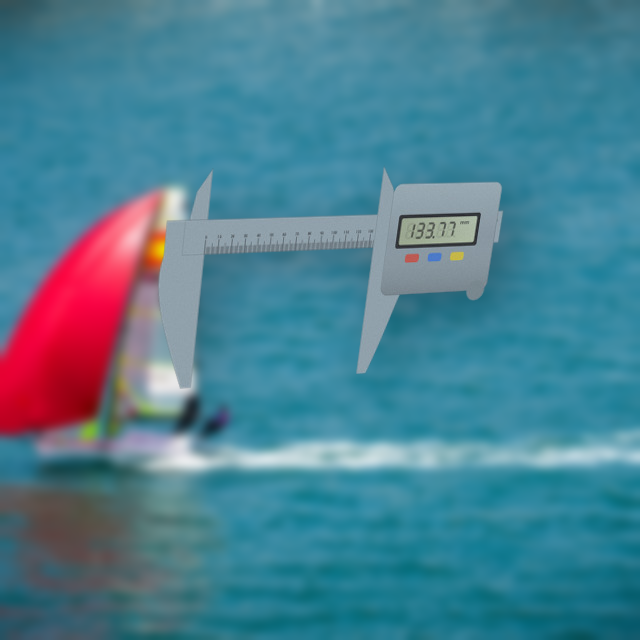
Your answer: {"value": 133.77, "unit": "mm"}
